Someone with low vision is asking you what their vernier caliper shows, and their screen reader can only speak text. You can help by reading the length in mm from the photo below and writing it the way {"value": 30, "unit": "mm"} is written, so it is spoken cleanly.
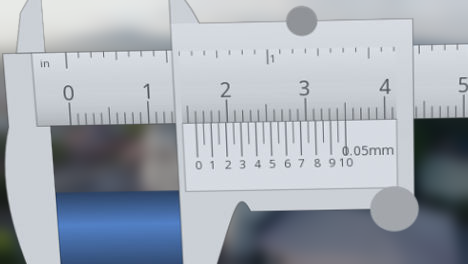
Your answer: {"value": 16.0, "unit": "mm"}
